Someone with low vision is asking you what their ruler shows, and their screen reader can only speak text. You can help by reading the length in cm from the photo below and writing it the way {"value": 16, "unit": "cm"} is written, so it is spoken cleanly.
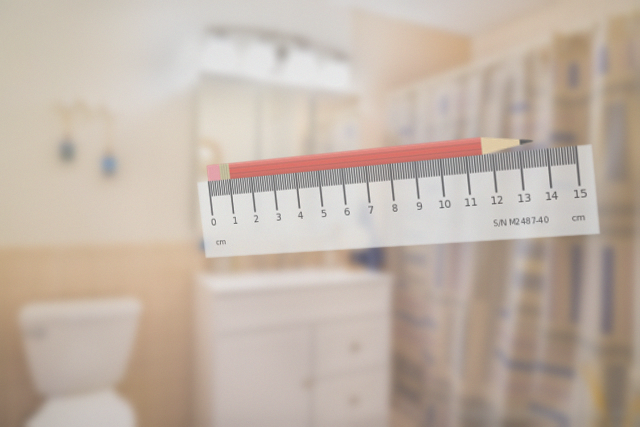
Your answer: {"value": 13.5, "unit": "cm"}
